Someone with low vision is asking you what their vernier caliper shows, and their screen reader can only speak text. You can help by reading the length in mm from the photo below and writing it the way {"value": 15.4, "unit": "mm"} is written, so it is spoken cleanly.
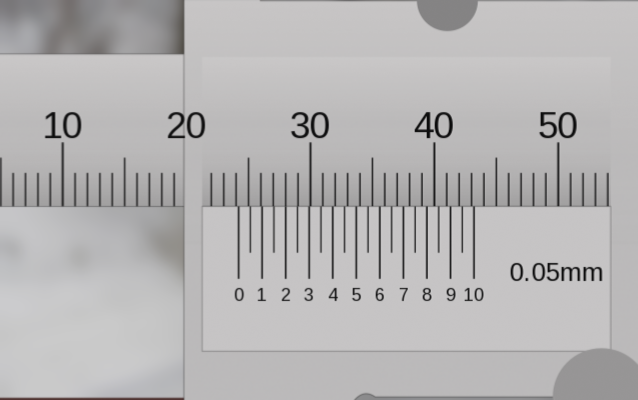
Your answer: {"value": 24.2, "unit": "mm"}
